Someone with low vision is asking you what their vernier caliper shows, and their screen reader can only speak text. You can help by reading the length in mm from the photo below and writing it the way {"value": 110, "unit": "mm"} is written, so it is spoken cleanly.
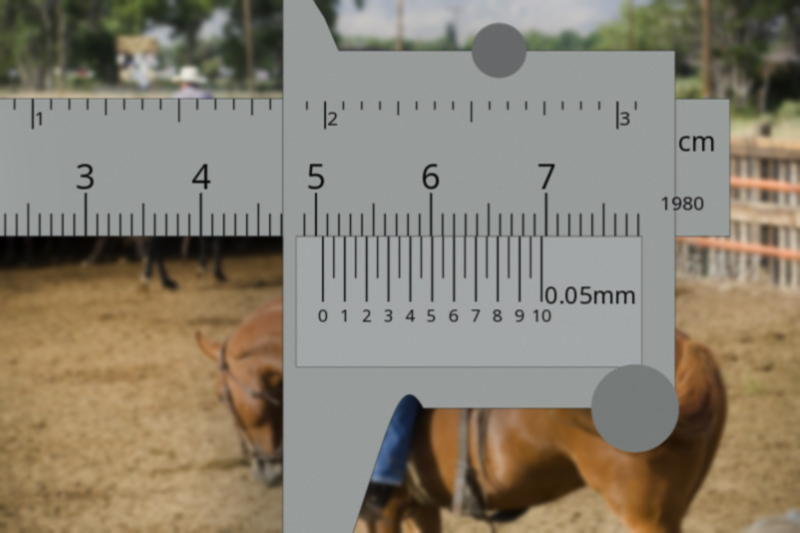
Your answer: {"value": 50.6, "unit": "mm"}
